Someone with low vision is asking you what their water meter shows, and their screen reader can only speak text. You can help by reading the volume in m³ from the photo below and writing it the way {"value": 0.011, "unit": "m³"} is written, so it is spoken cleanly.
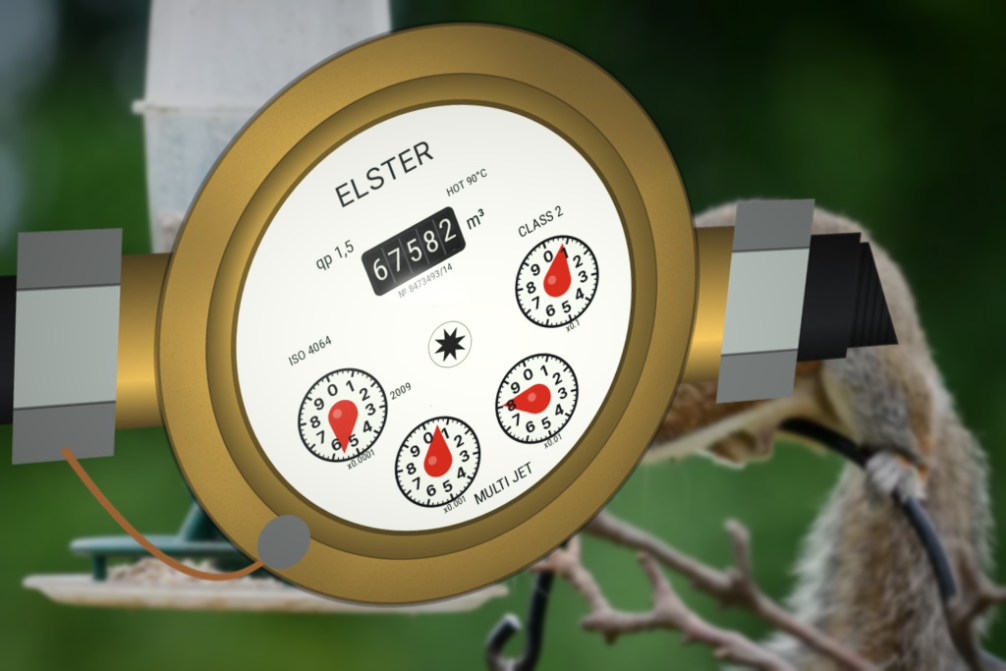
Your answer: {"value": 67582.0805, "unit": "m³"}
